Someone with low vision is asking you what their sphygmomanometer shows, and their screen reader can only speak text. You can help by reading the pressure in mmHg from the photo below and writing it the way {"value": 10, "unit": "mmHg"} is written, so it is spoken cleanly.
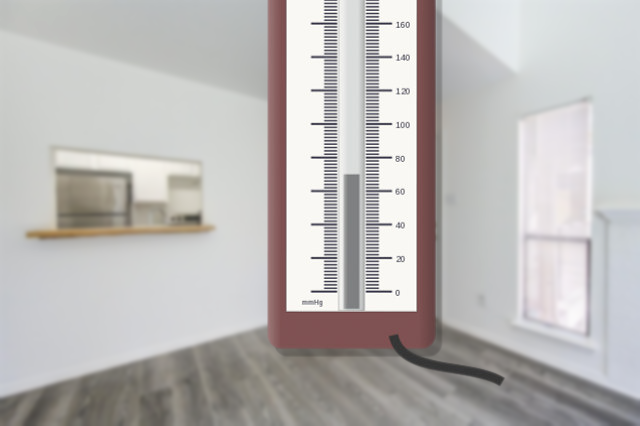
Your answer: {"value": 70, "unit": "mmHg"}
